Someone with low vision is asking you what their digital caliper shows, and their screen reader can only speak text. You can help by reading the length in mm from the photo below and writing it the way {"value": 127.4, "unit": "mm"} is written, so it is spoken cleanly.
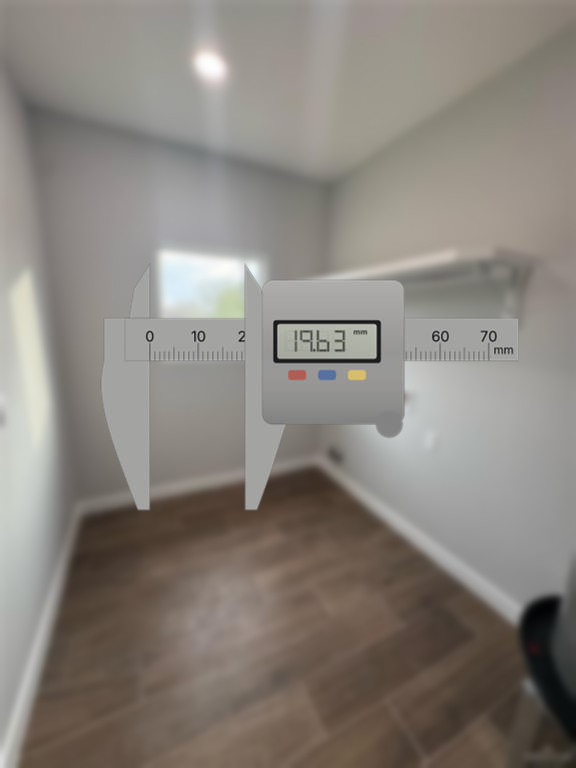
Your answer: {"value": 19.63, "unit": "mm"}
